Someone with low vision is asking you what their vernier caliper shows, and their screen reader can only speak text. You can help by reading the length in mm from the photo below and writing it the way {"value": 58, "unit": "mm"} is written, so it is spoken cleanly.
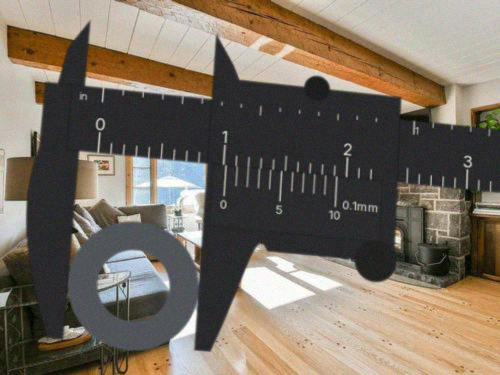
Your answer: {"value": 10.2, "unit": "mm"}
